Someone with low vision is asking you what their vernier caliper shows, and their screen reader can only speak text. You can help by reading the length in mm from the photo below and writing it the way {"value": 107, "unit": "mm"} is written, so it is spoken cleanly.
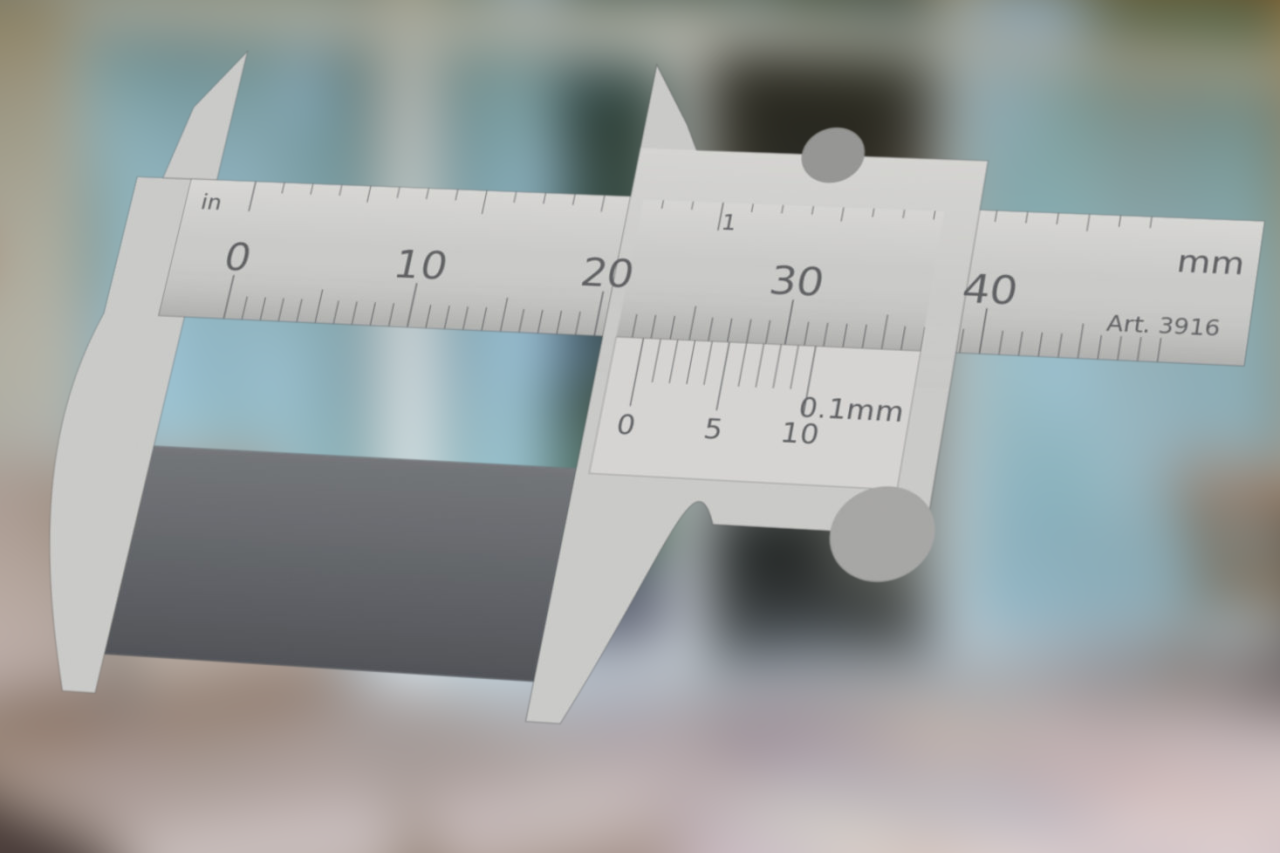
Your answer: {"value": 22.6, "unit": "mm"}
